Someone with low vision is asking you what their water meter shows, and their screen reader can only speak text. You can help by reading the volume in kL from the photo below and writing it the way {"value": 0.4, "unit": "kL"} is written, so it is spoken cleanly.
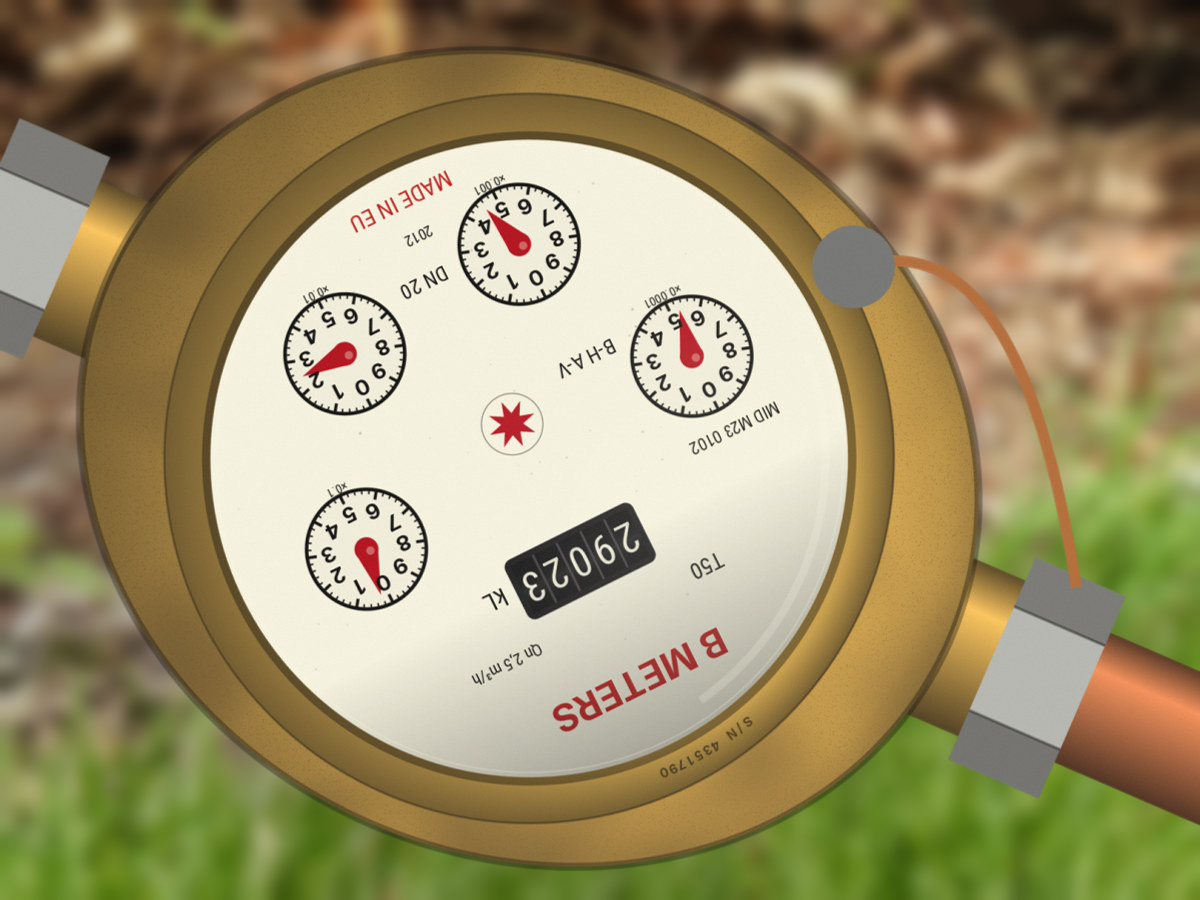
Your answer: {"value": 29023.0245, "unit": "kL"}
